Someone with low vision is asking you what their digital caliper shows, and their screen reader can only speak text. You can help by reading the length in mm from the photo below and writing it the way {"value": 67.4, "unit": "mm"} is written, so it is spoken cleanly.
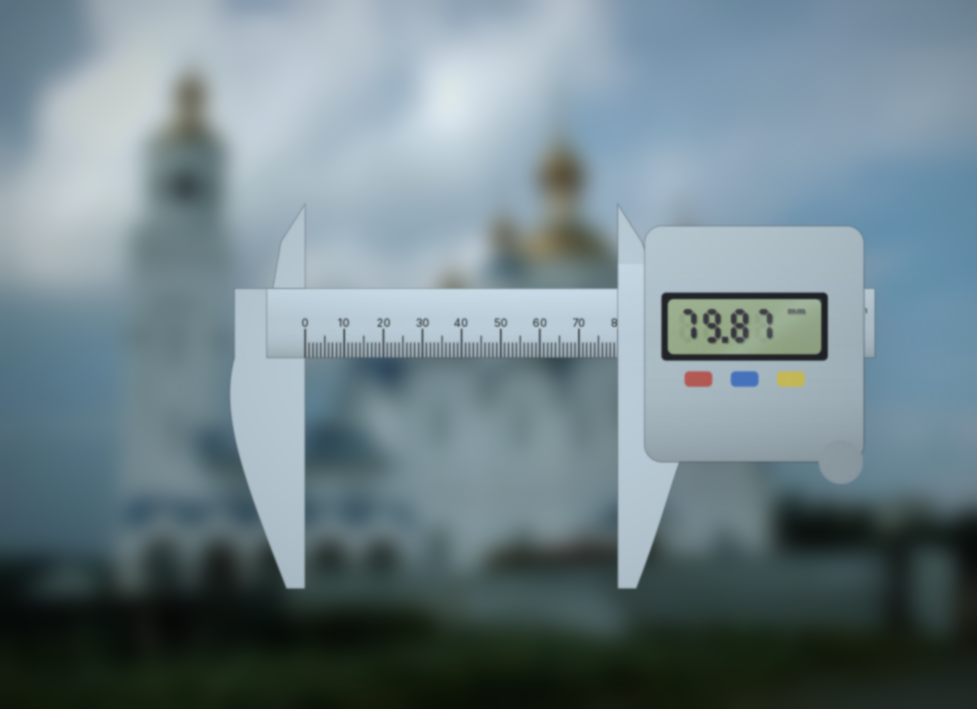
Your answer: {"value": 79.87, "unit": "mm"}
